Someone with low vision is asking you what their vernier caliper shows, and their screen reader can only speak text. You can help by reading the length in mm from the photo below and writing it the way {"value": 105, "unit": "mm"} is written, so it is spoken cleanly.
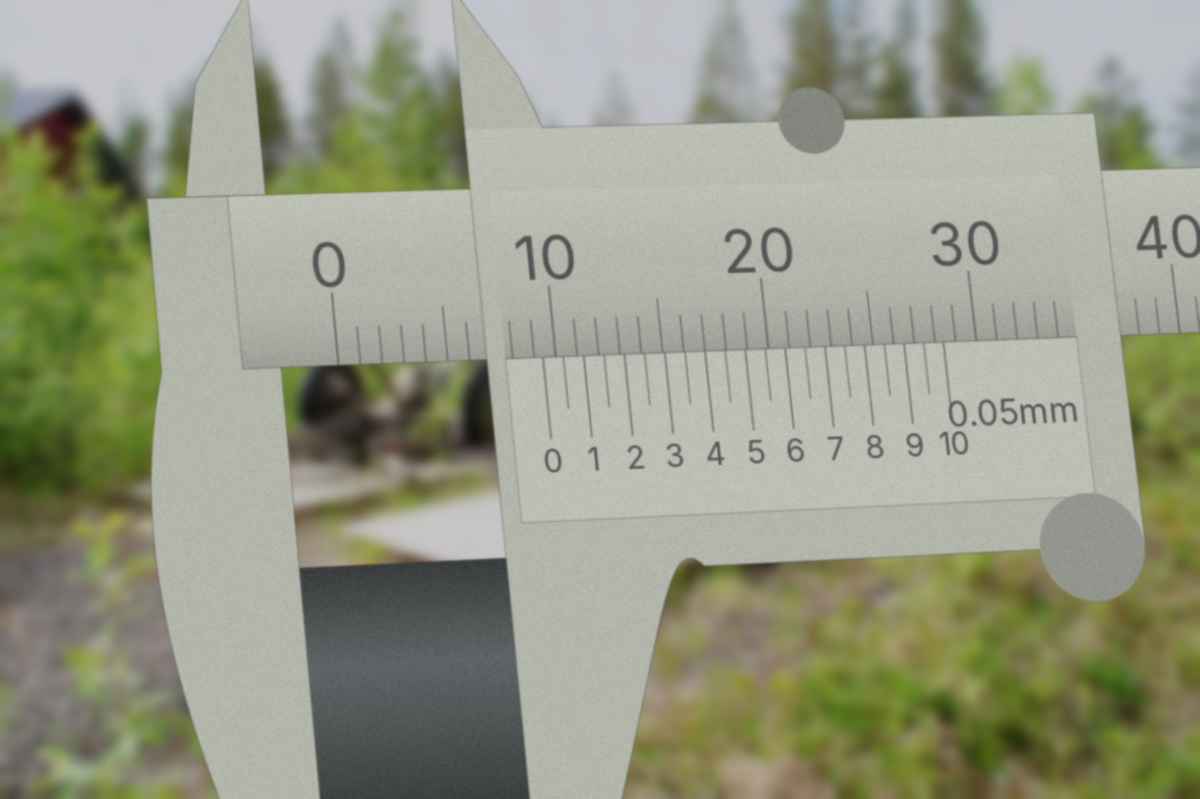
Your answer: {"value": 9.4, "unit": "mm"}
